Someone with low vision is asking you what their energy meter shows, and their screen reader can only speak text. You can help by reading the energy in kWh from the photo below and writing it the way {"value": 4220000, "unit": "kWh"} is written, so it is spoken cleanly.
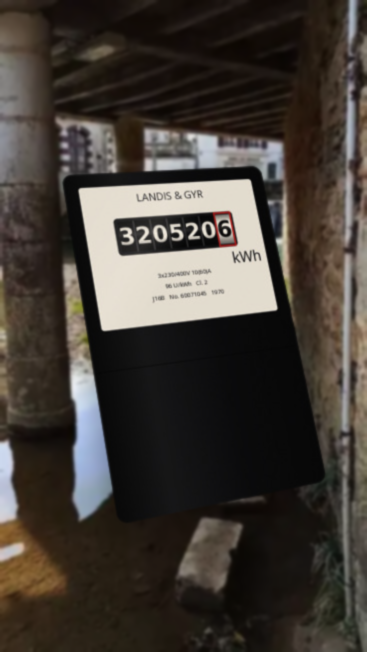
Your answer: {"value": 320520.6, "unit": "kWh"}
